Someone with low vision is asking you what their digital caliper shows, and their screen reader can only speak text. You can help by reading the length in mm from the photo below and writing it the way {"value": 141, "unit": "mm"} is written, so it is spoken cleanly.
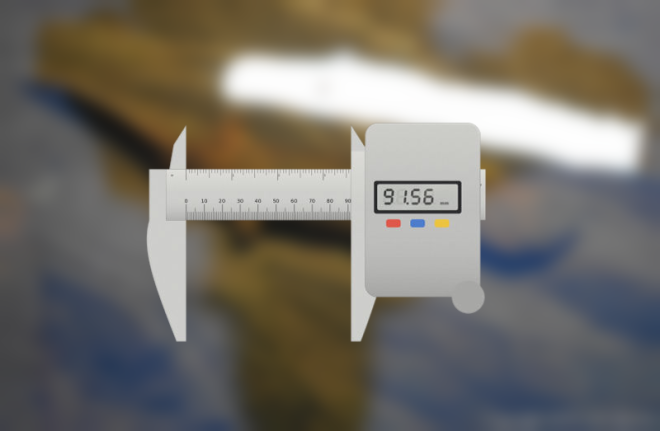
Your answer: {"value": 91.56, "unit": "mm"}
